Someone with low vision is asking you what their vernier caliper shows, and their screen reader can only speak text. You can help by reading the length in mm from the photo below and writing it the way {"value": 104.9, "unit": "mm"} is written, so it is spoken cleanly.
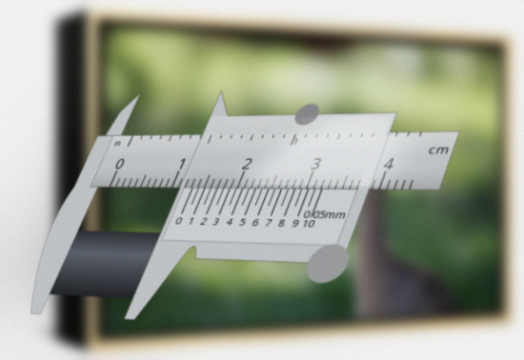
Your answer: {"value": 13.2, "unit": "mm"}
